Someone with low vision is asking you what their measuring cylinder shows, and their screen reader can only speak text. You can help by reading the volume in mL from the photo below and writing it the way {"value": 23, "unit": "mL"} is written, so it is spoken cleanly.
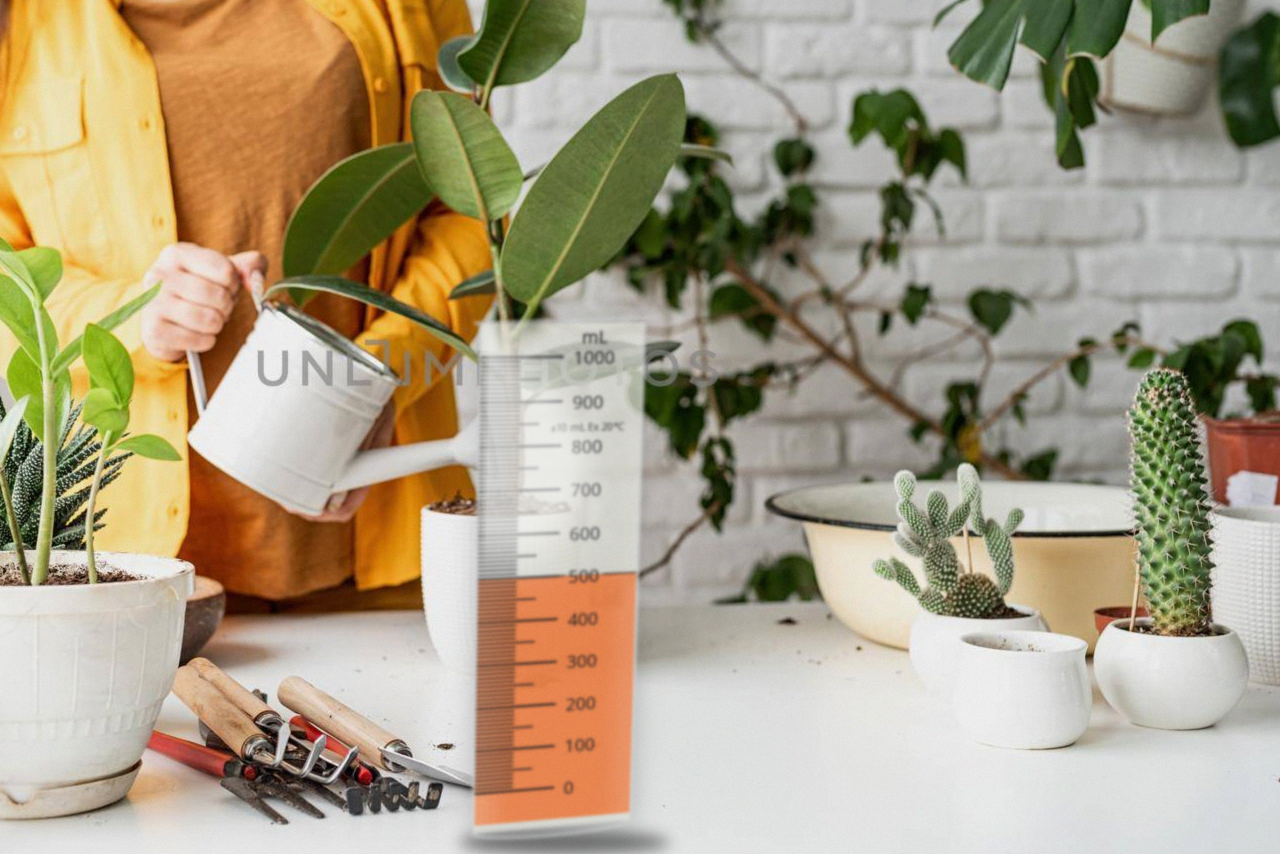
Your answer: {"value": 500, "unit": "mL"}
